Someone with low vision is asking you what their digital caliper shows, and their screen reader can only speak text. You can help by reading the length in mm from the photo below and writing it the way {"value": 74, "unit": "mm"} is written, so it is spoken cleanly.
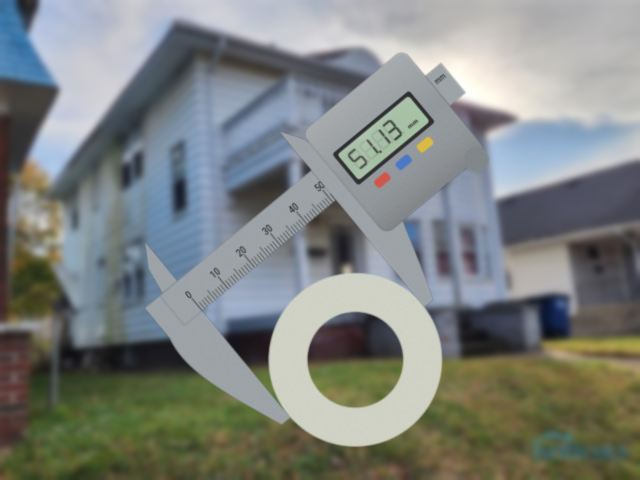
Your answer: {"value": 51.13, "unit": "mm"}
